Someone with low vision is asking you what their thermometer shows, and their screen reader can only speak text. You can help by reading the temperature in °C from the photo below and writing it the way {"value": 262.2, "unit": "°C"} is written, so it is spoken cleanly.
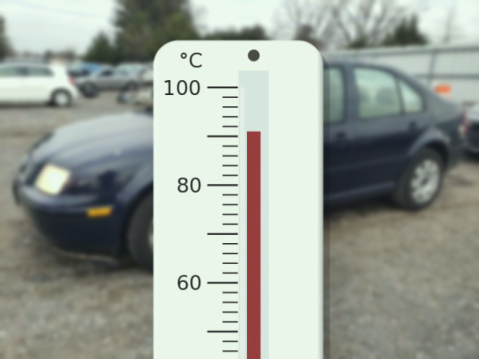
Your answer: {"value": 91, "unit": "°C"}
